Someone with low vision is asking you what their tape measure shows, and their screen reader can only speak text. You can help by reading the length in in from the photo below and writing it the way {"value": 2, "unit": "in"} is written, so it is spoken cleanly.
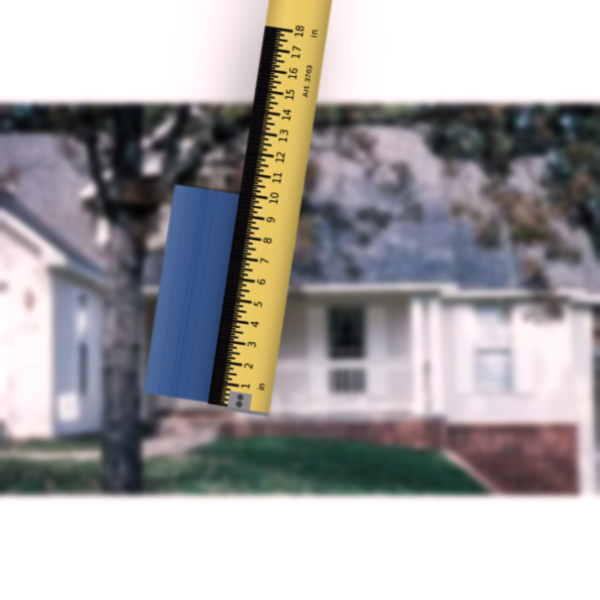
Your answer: {"value": 10, "unit": "in"}
